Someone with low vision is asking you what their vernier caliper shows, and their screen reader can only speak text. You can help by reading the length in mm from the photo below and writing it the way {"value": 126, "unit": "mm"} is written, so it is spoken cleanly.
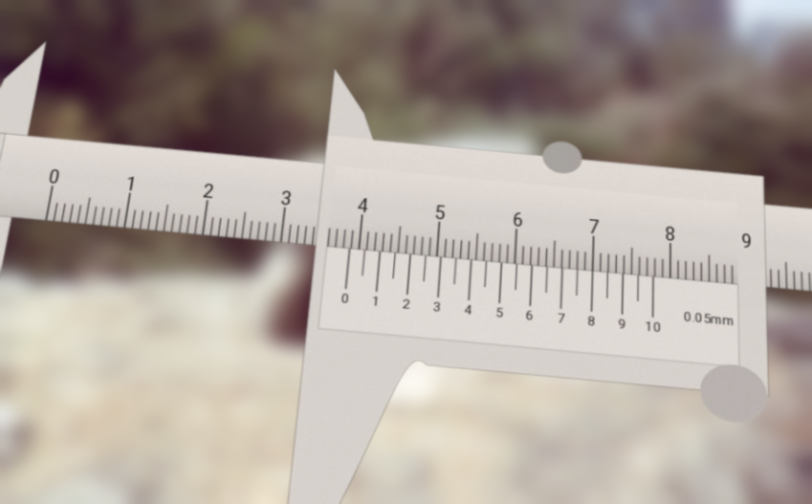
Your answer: {"value": 38.8, "unit": "mm"}
